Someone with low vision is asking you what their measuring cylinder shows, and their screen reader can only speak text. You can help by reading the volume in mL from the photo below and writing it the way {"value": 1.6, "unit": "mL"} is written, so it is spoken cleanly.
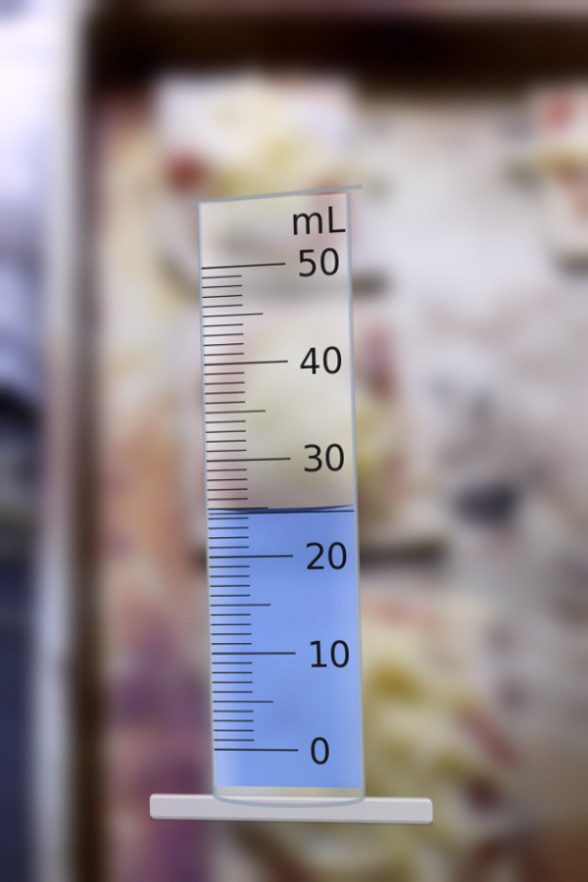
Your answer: {"value": 24.5, "unit": "mL"}
